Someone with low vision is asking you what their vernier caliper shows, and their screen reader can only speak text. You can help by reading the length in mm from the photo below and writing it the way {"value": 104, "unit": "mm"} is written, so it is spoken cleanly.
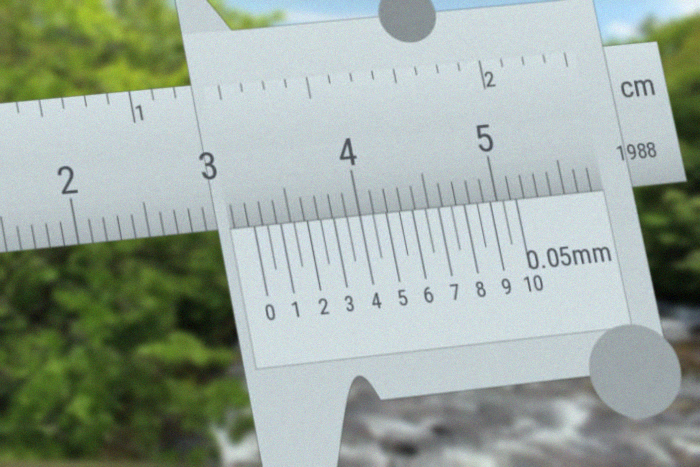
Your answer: {"value": 32.4, "unit": "mm"}
